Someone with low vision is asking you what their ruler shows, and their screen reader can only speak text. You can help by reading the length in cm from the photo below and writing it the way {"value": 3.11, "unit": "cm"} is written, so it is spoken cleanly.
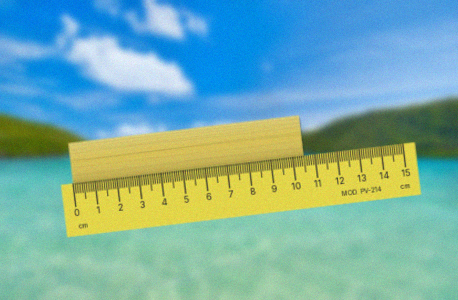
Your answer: {"value": 10.5, "unit": "cm"}
